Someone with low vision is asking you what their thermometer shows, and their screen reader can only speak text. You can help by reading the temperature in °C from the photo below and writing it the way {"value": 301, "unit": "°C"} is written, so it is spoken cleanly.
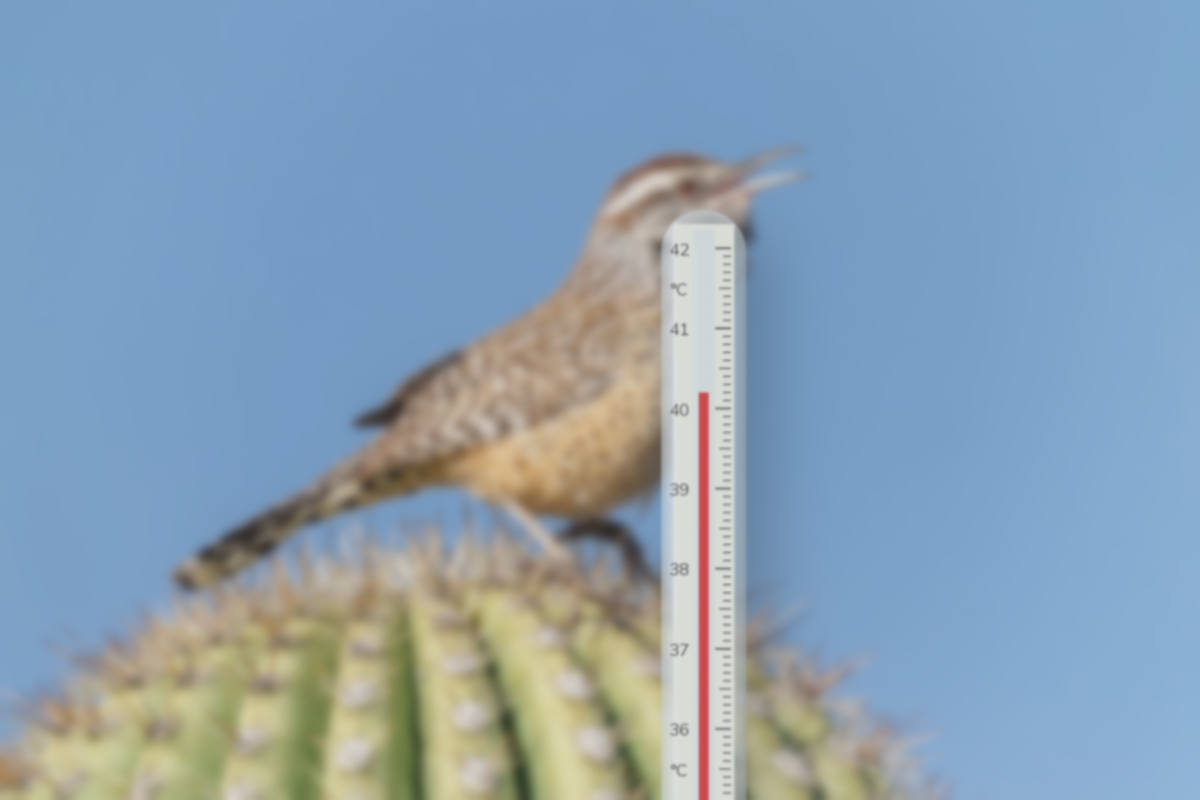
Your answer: {"value": 40.2, "unit": "°C"}
